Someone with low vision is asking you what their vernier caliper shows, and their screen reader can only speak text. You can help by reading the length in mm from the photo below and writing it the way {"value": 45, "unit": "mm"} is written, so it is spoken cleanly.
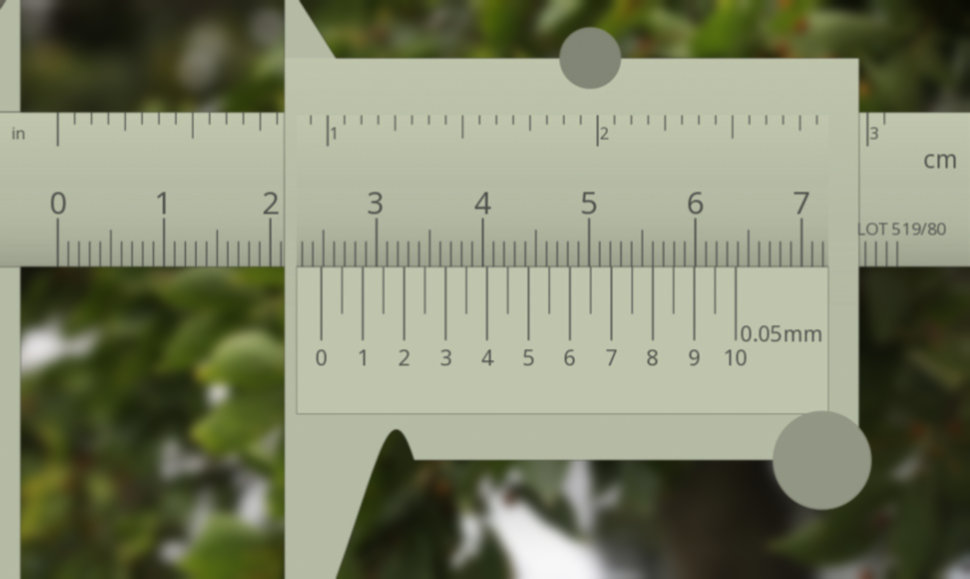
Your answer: {"value": 24.8, "unit": "mm"}
